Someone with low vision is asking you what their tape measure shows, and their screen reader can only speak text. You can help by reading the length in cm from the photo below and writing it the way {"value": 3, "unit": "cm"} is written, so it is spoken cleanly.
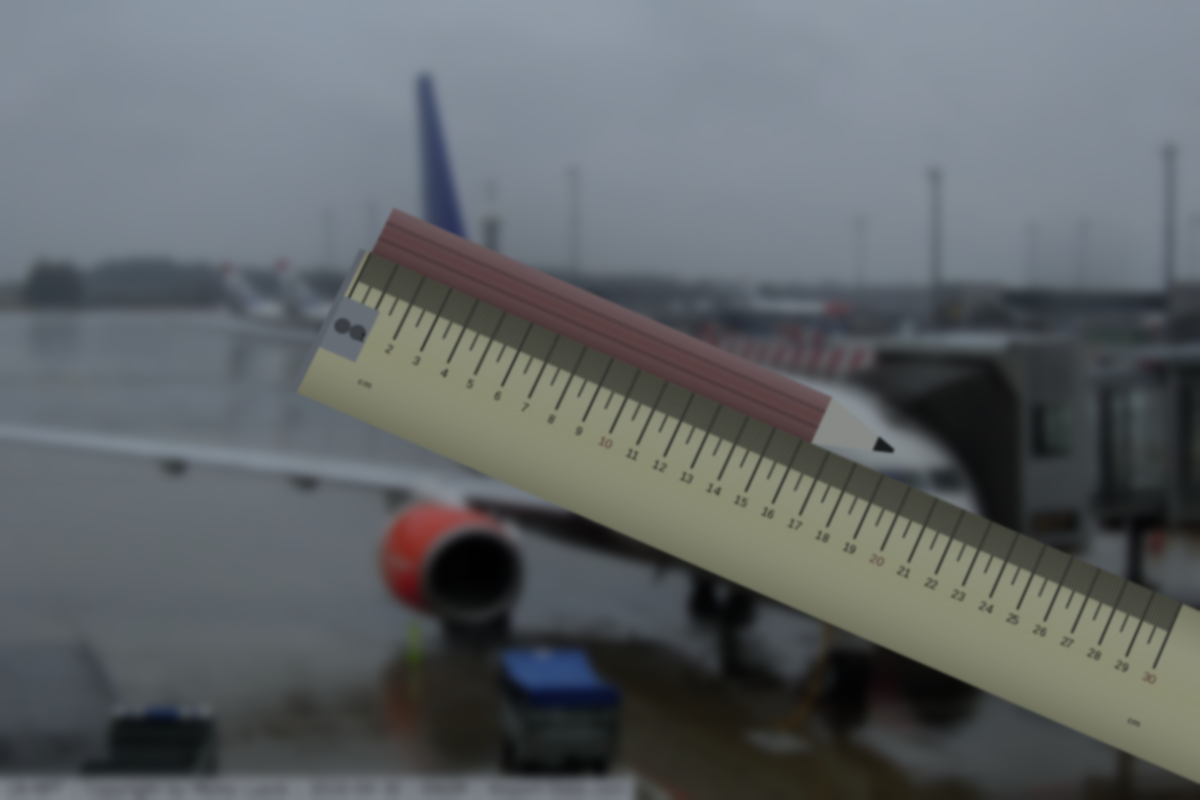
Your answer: {"value": 19, "unit": "cm"}
